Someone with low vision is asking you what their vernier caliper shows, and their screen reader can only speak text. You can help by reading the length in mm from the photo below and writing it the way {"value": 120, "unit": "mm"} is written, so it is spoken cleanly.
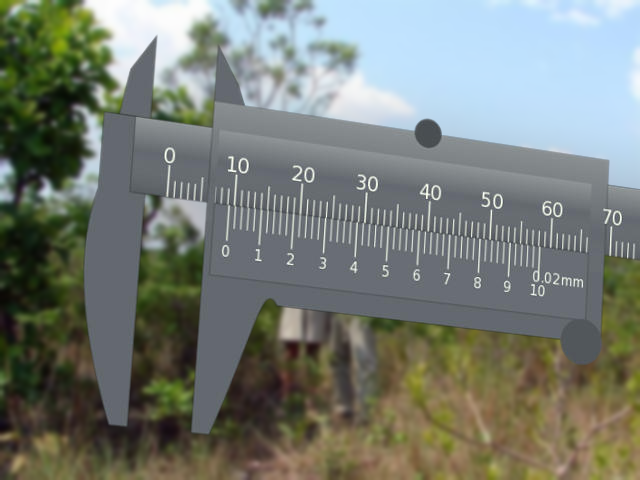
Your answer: {"value": 9.2, "unit": "mm"}
